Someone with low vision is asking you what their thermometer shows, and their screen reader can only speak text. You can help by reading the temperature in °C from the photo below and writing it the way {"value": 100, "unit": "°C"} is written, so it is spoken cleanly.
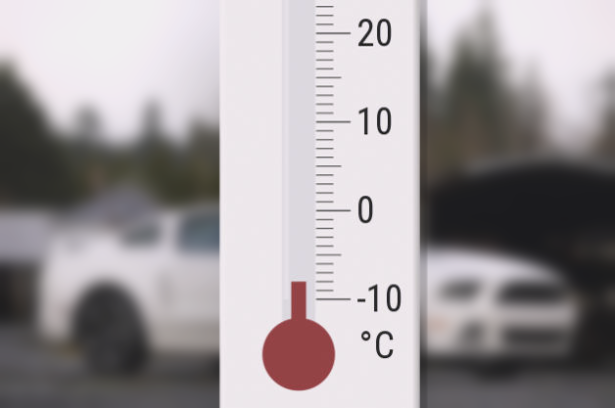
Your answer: {"value": -8, "unit": "°C"}
